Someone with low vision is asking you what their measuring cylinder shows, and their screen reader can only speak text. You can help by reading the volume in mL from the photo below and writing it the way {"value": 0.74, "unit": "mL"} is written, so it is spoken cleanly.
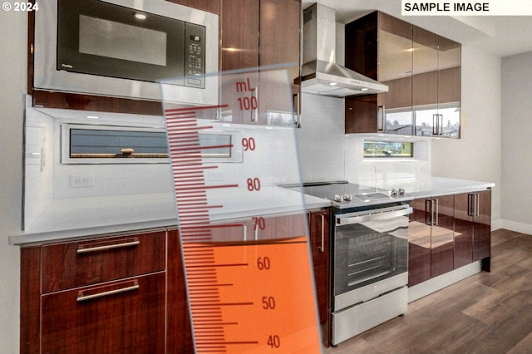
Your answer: {"value": 65, "unit": "mL"}
